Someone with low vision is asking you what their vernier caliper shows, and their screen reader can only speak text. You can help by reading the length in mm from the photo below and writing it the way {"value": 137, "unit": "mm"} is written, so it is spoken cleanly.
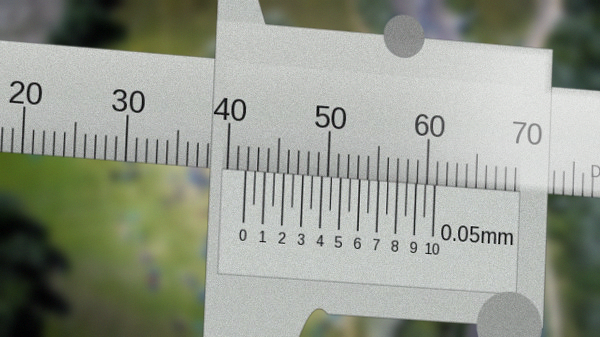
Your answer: {"value": 41.8, "unit": "mm"}
